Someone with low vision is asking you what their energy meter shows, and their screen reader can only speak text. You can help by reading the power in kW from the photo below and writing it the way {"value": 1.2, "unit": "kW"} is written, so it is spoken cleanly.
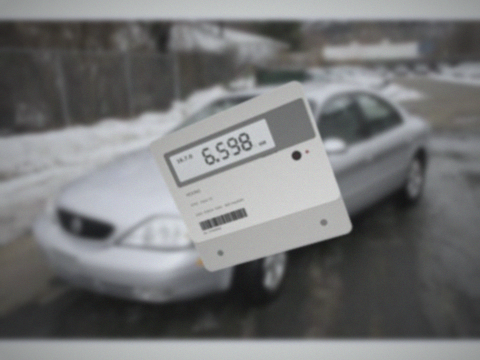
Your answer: {"value": 6.598, "unit": "kW"}
